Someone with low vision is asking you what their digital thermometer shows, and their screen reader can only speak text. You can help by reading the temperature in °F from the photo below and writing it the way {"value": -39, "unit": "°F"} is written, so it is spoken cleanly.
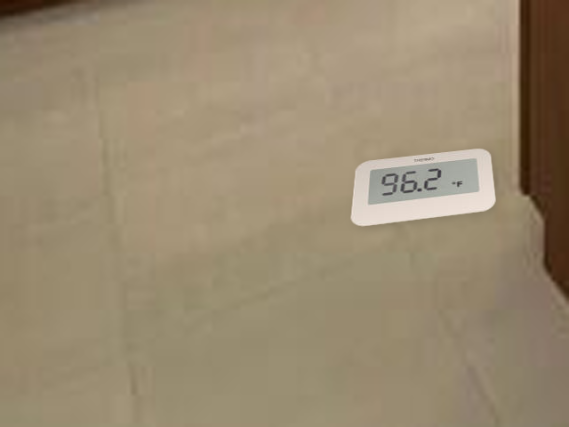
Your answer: {"value": 96.2, "unit": "°F"}
